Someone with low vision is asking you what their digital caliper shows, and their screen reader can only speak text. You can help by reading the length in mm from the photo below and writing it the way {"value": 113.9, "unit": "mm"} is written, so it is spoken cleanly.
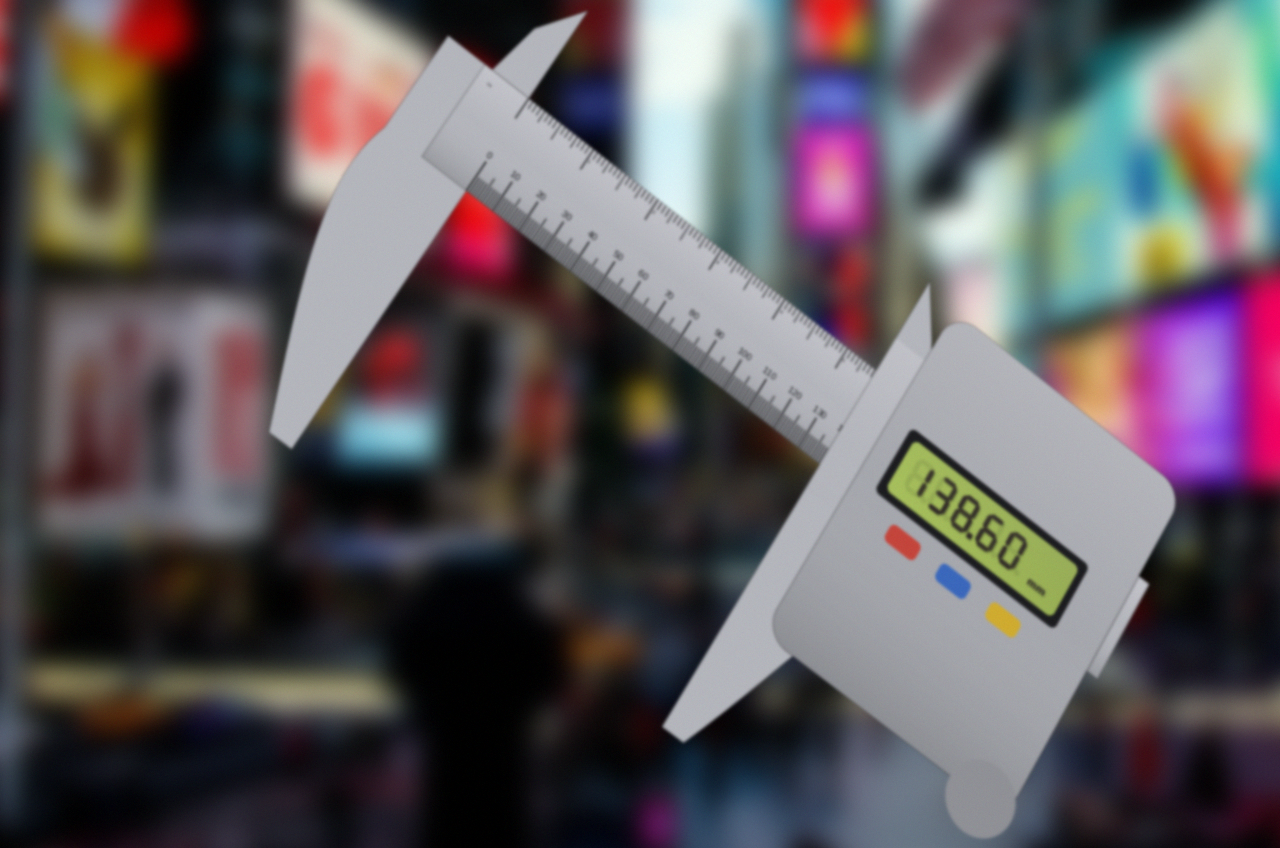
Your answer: {"value": 138.60, "unit": "mm"}
